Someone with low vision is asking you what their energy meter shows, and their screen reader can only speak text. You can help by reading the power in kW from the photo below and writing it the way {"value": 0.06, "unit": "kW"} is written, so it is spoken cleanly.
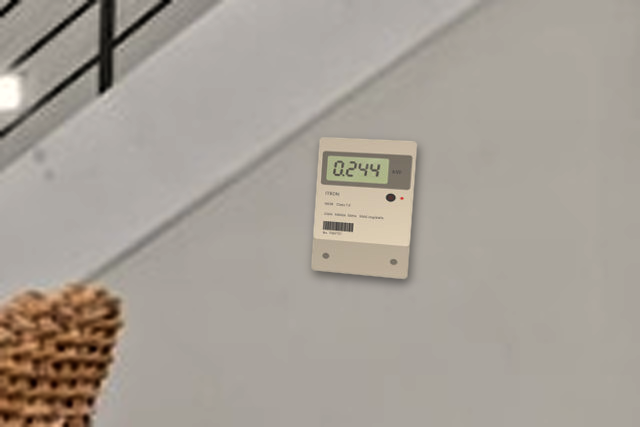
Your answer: {"value": 0.244, "unit": "kW"}
